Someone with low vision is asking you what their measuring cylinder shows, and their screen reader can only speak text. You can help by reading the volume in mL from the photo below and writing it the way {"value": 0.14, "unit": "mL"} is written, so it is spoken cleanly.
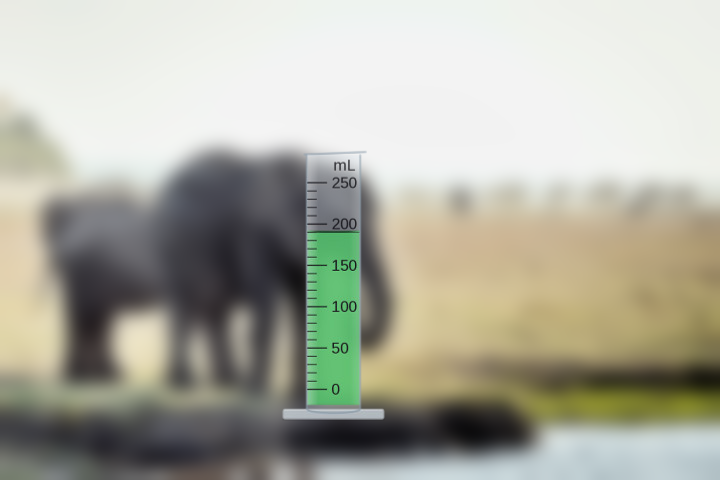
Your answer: {"value": 190, "unit": "mL"}
